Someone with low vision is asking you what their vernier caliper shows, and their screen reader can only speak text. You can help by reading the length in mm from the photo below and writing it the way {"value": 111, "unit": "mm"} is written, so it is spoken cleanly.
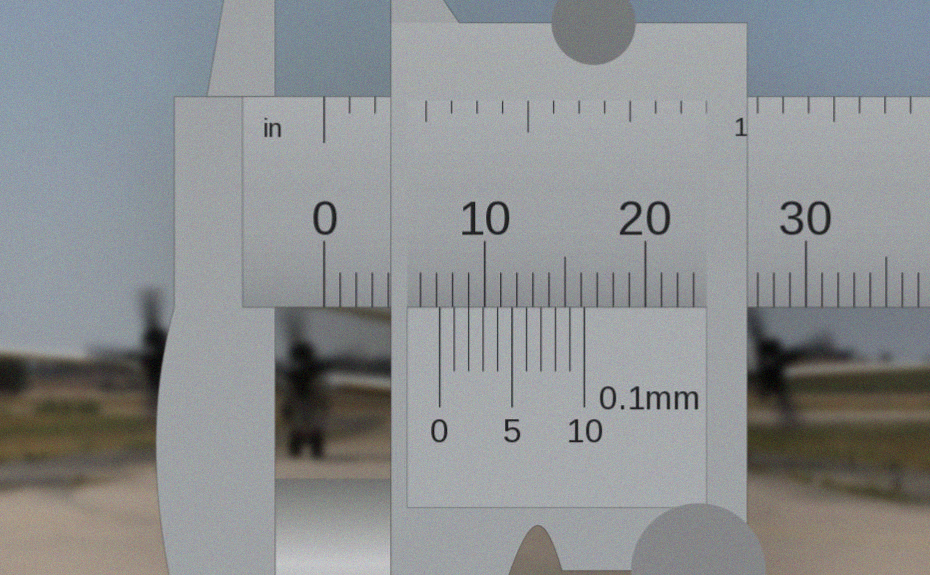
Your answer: {"value": 7.2, "unit": "mm"}
